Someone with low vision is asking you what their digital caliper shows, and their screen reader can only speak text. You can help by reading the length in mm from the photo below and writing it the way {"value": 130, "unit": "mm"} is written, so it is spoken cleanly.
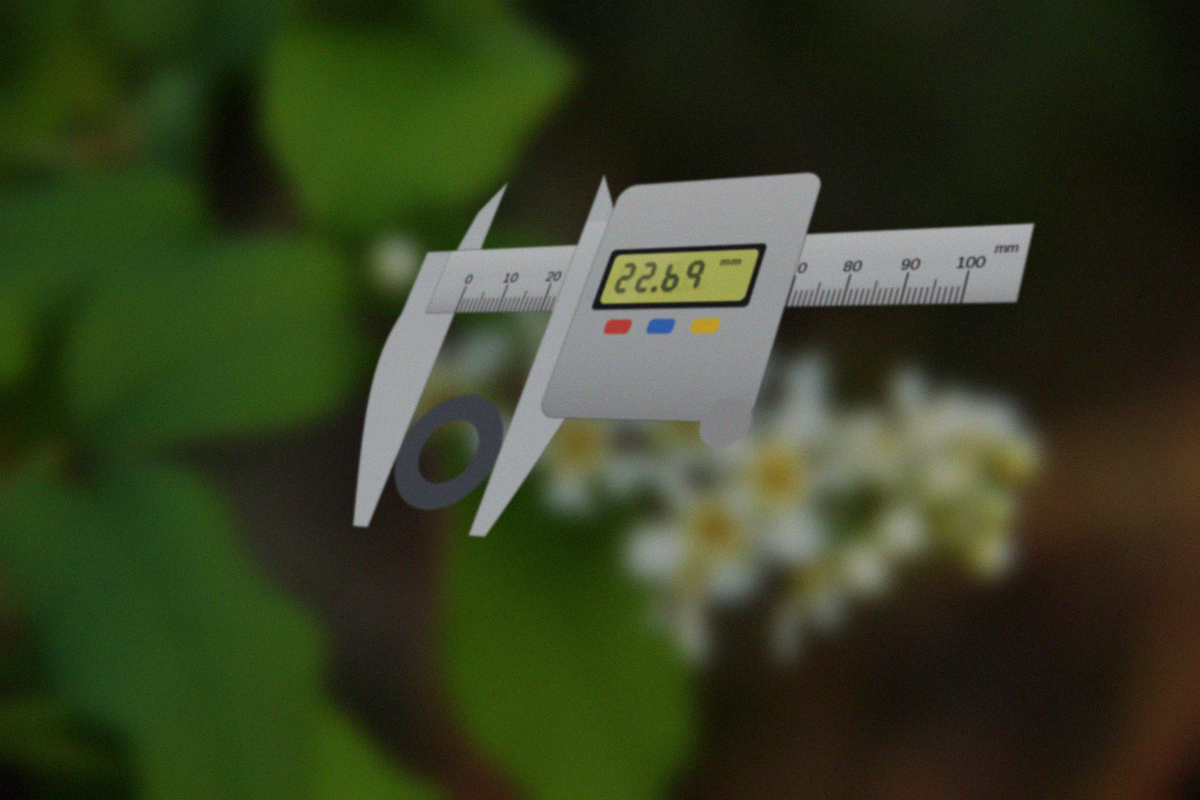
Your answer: {"value": 22.69, "unit": "mm"}
